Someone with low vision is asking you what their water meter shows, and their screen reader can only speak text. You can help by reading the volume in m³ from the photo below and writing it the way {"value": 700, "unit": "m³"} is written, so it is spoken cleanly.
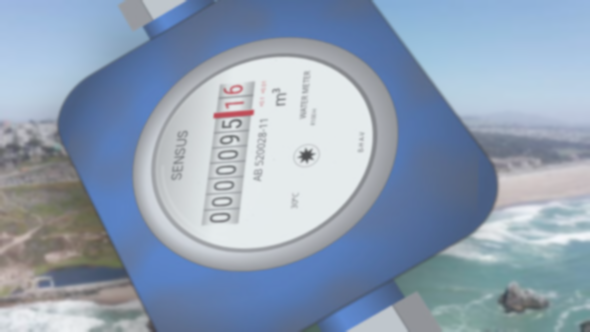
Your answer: {"value": 95.16, "unit": "m³"}
